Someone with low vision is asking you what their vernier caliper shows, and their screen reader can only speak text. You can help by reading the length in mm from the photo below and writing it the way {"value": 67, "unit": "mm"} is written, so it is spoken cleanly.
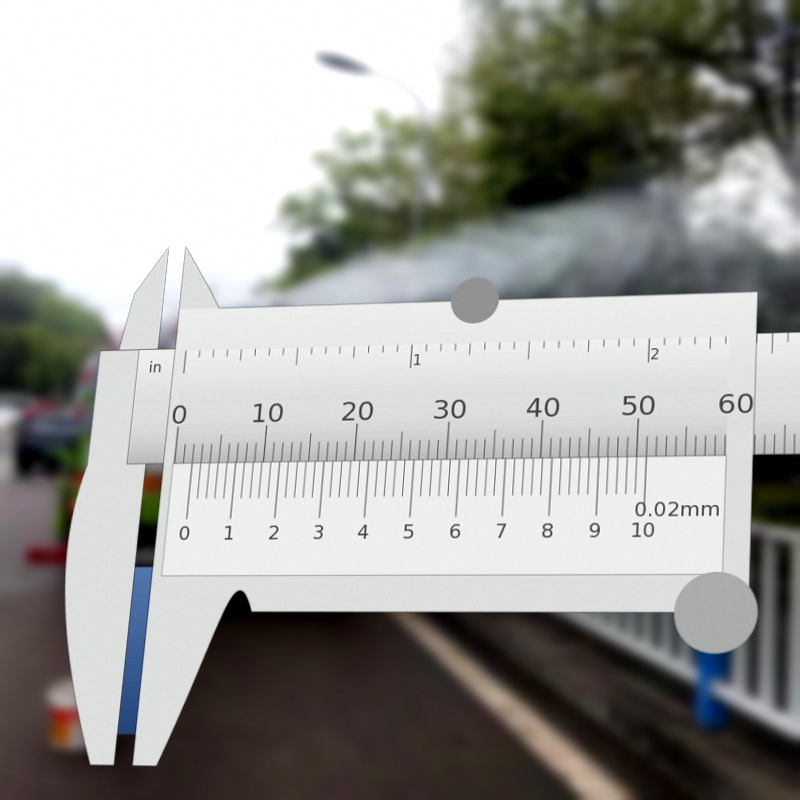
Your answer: {"value": 2.0, "unit": "mm"}
